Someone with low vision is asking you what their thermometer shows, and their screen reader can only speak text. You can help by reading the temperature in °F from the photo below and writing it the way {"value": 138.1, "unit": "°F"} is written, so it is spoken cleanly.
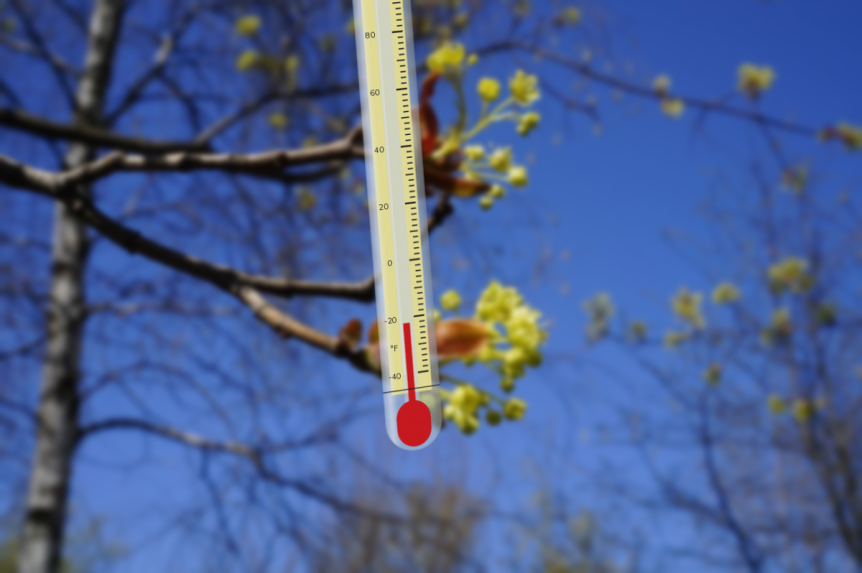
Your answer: {"value": -22, "unit": "°F"}
